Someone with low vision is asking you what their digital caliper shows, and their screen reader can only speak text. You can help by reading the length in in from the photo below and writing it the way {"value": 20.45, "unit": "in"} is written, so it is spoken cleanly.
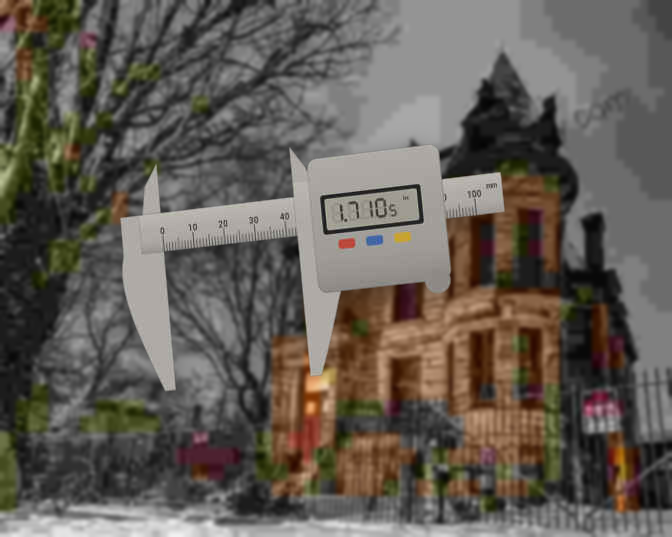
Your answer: {"value": 1.7105, "unit": "in"}
